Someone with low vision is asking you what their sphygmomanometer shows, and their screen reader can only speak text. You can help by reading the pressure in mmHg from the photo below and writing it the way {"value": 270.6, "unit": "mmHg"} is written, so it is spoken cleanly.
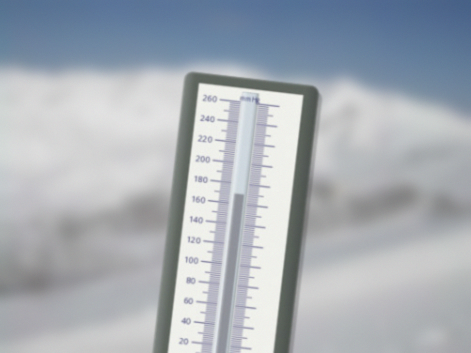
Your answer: {"value": 170, "unit": "mmHg"}
